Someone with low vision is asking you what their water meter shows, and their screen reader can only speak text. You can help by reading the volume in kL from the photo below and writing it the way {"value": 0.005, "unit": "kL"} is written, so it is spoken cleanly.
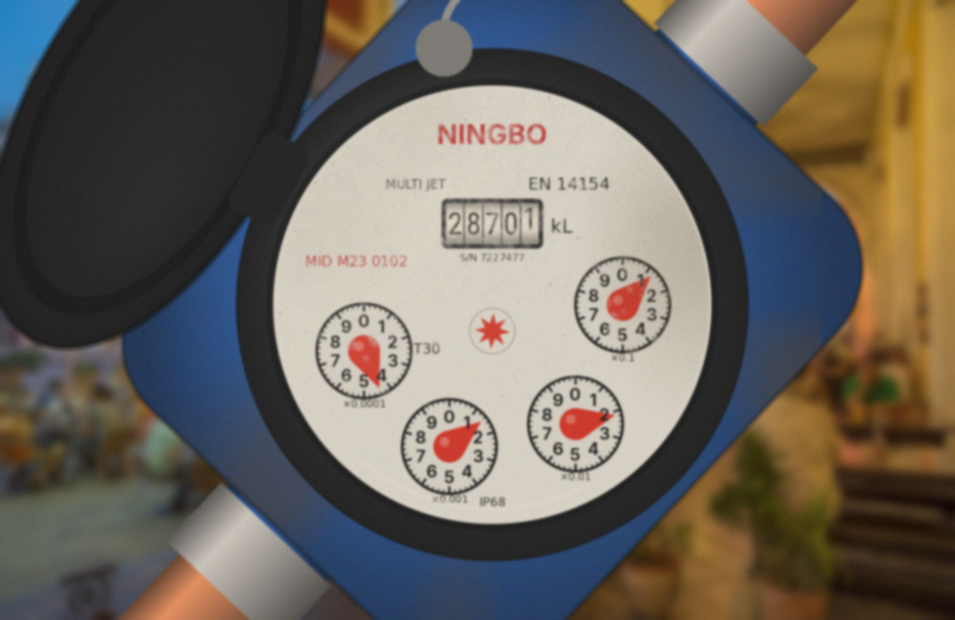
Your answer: {"value": 28701.1214, "unit": "kL"}
